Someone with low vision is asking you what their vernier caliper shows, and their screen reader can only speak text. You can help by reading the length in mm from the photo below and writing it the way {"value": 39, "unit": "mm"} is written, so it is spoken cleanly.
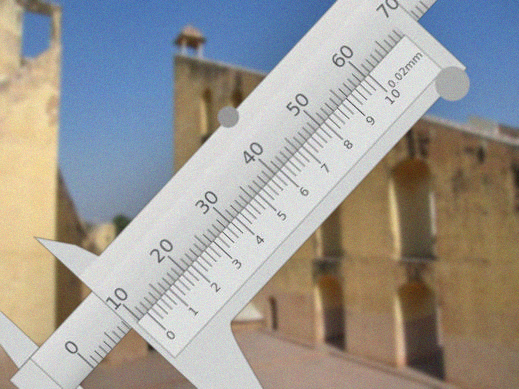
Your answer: {"value": 11.6, "unit": "mm"}
